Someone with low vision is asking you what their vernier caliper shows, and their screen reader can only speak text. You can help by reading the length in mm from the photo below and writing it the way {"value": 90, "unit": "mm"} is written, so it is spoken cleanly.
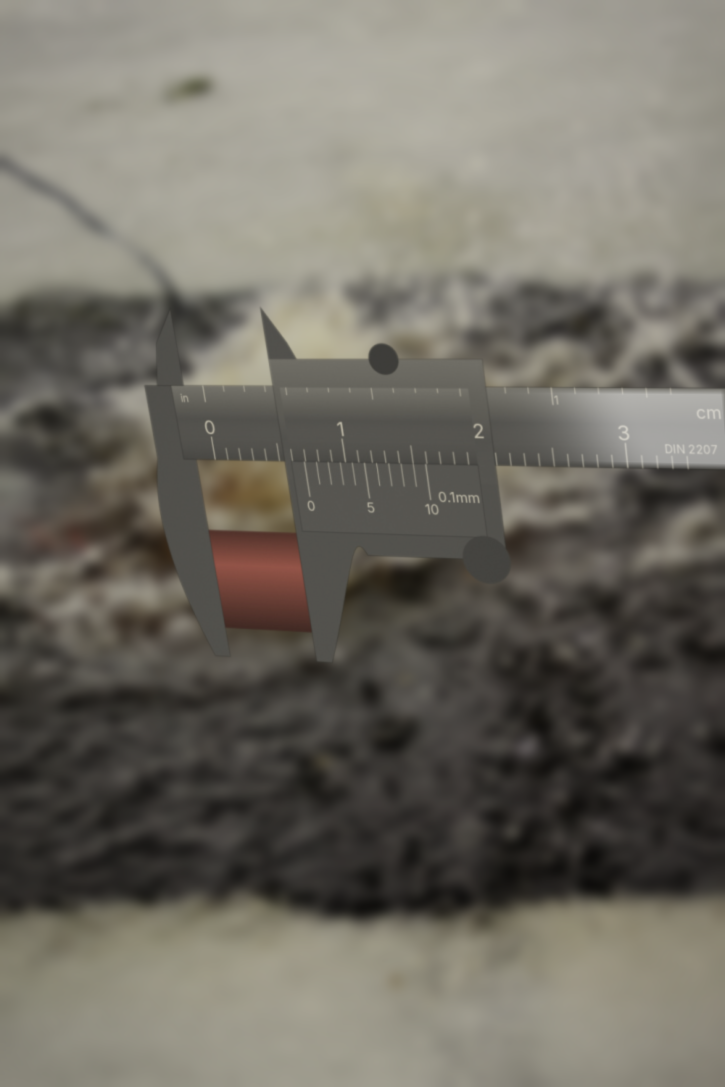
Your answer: {"value": 6.9, "unit": "mm"}
